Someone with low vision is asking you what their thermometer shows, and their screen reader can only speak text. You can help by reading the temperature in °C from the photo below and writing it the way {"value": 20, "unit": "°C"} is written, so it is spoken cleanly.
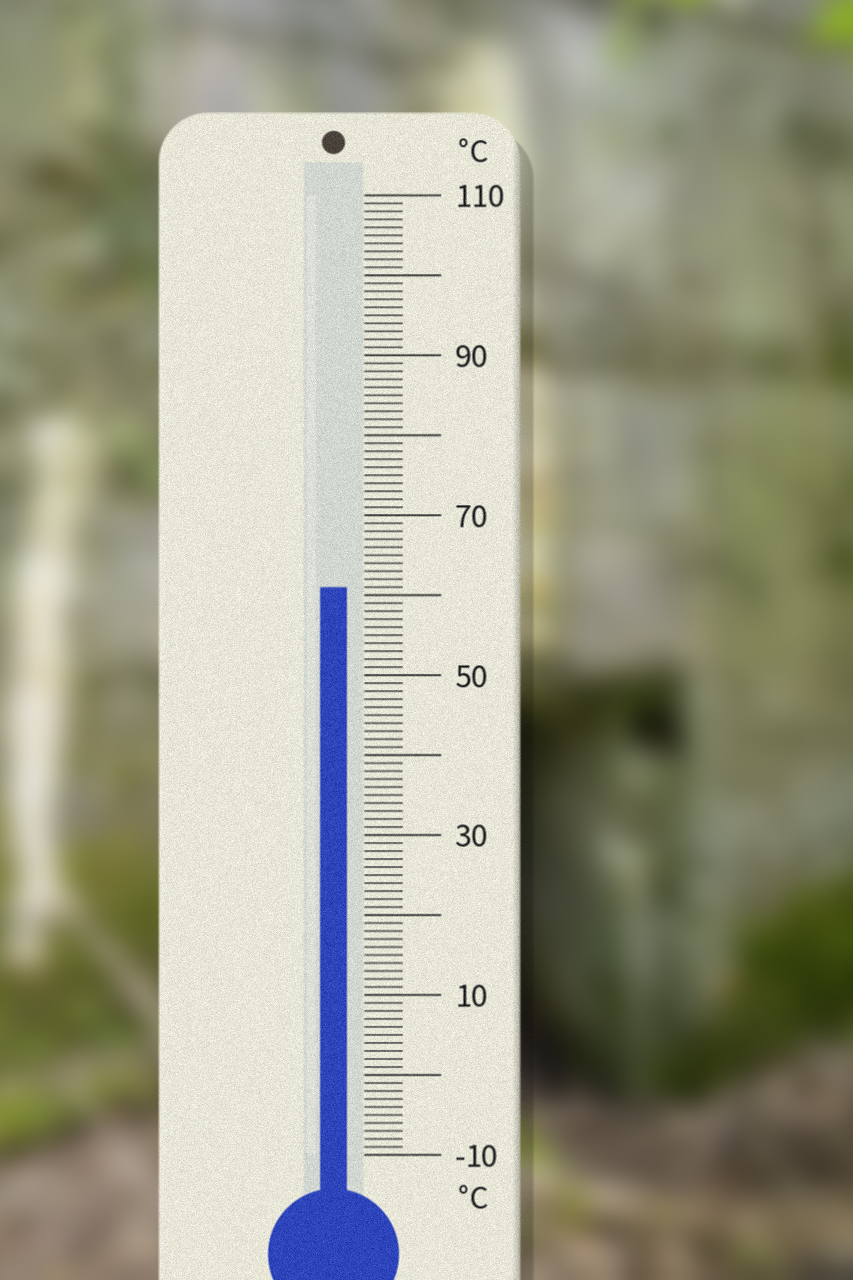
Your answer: {"value": 61, "unit": "°C"}
